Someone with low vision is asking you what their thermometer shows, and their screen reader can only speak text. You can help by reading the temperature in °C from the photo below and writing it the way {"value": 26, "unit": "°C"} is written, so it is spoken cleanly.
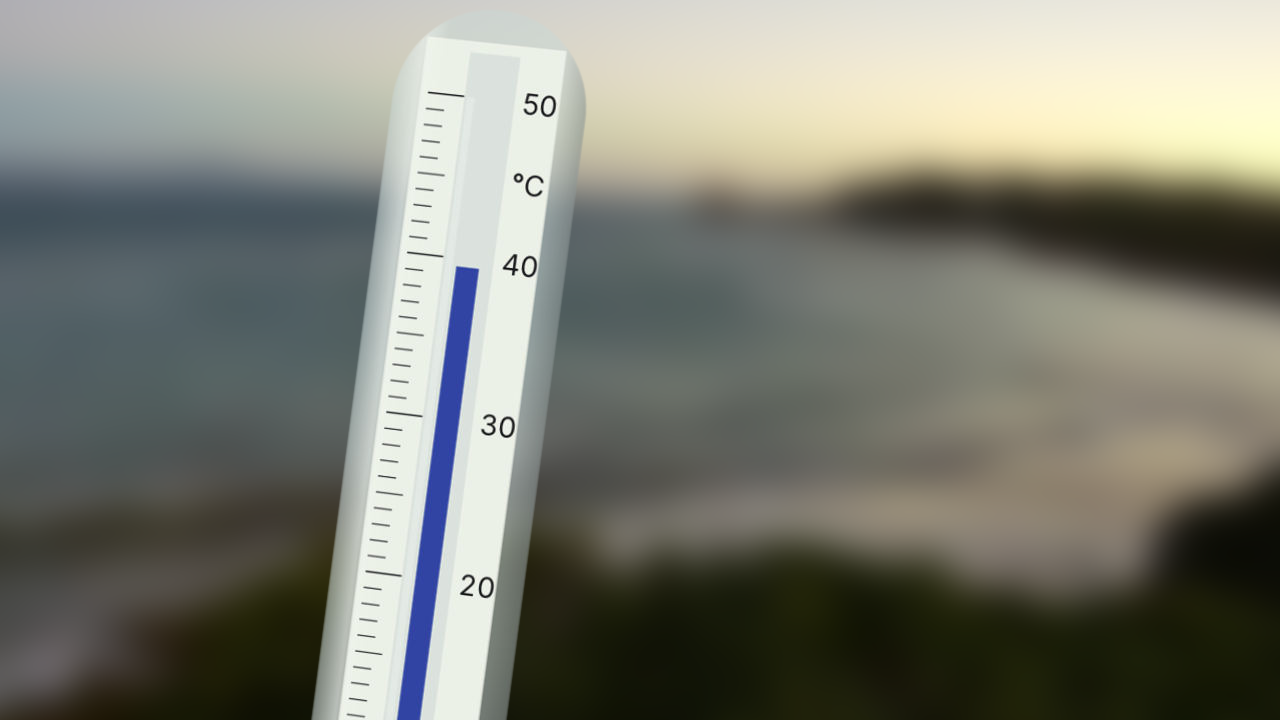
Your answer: {"value": 39.5, "unit": "°C"}
